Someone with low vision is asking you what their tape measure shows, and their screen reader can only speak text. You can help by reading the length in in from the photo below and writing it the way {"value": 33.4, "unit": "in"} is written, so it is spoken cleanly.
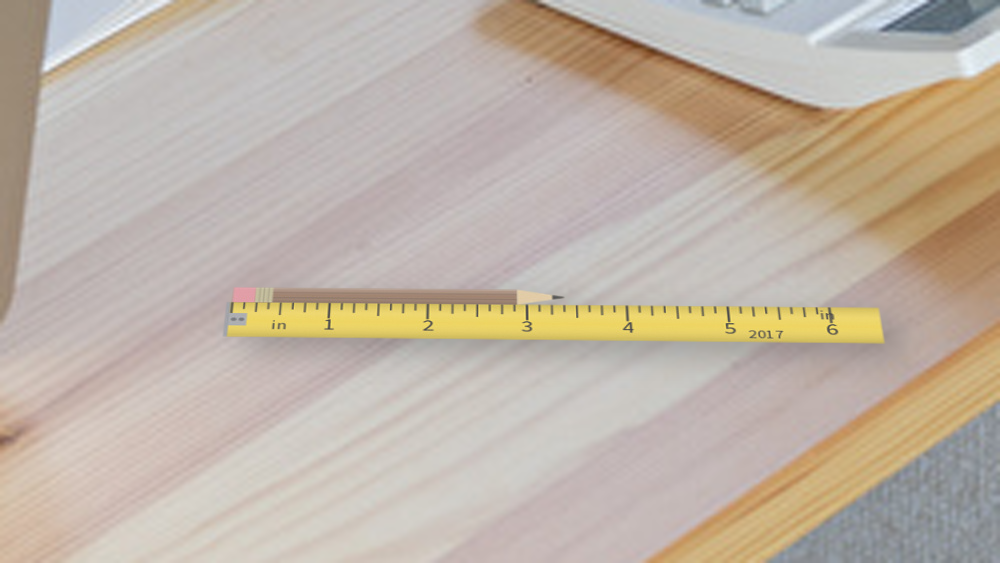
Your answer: {"value": 3.375, "unit": "in"}
